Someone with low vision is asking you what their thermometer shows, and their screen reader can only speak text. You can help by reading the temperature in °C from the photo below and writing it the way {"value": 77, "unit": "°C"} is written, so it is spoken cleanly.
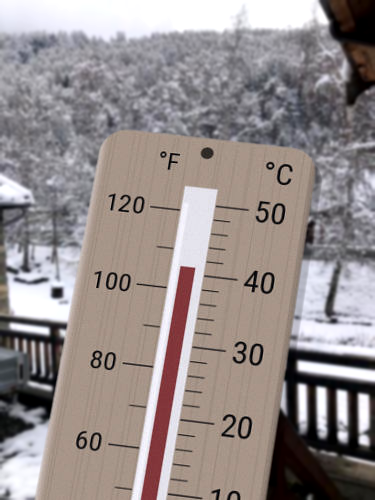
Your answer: {"value": 41, "unit": "°C"}
